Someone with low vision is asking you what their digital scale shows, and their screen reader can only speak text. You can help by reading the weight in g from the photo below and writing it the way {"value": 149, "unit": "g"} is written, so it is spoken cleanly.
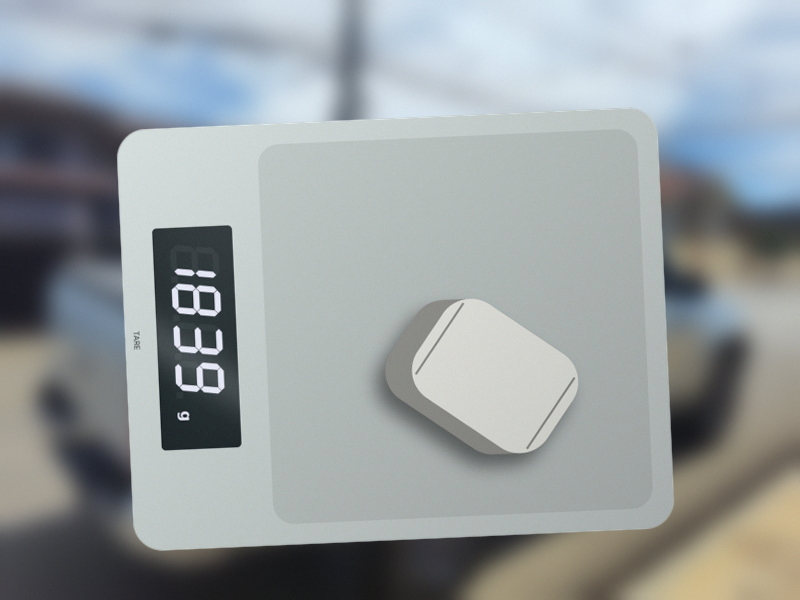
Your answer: {"value": 1839, "unit": "g"}
